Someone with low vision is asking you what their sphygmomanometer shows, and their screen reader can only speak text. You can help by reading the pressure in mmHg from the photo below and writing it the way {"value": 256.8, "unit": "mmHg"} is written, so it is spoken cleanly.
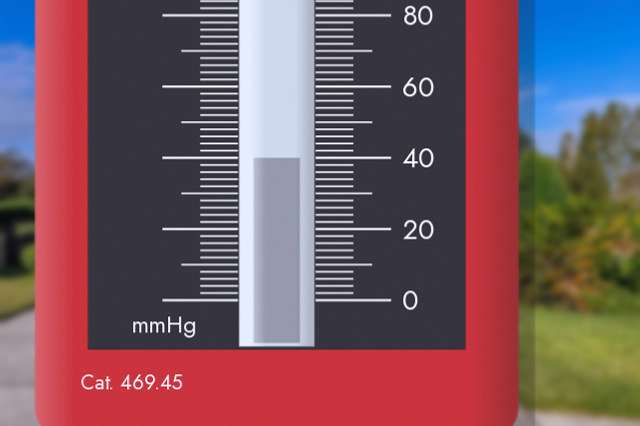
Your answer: {"value": 40, "unit": "mmHg"}
